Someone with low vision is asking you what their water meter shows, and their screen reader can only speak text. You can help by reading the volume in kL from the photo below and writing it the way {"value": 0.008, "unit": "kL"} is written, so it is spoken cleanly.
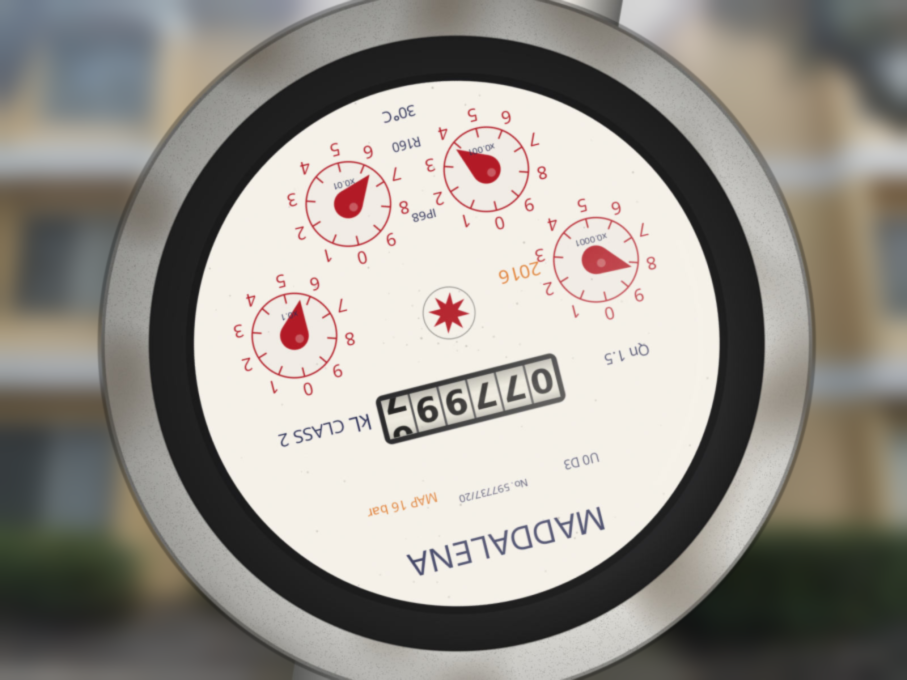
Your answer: {"value": 77996.5638, "unit": "kL"}
